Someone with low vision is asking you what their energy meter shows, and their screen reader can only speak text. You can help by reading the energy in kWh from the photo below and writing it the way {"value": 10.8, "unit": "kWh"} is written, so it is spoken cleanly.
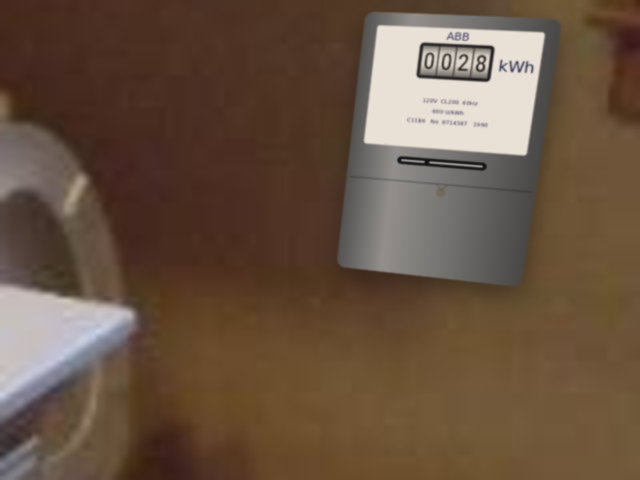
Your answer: {"value": 28, "unit": "kWh"}
